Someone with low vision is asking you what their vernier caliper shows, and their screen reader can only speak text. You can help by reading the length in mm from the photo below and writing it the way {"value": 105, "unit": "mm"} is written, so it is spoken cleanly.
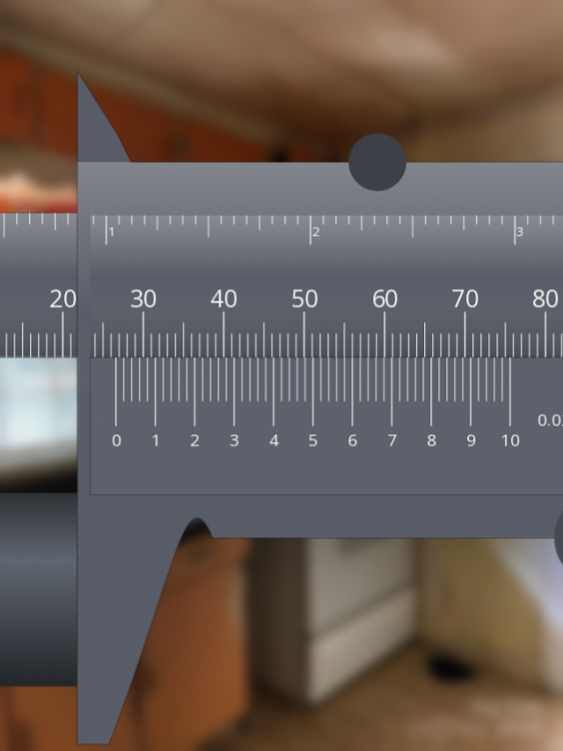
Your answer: {"value": 26.6, "unit": "mm"}
